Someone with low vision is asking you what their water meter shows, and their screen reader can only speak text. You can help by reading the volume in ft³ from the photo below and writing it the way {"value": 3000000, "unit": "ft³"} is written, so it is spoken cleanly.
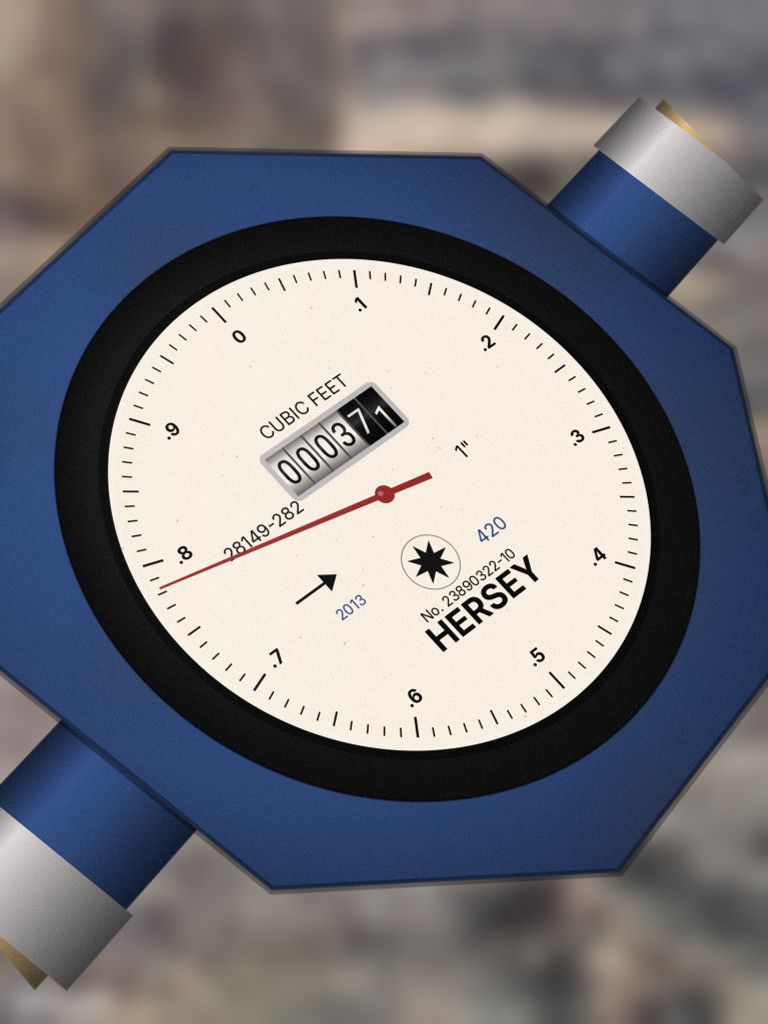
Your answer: {"value": 370.78, "unit": "ft³"}
